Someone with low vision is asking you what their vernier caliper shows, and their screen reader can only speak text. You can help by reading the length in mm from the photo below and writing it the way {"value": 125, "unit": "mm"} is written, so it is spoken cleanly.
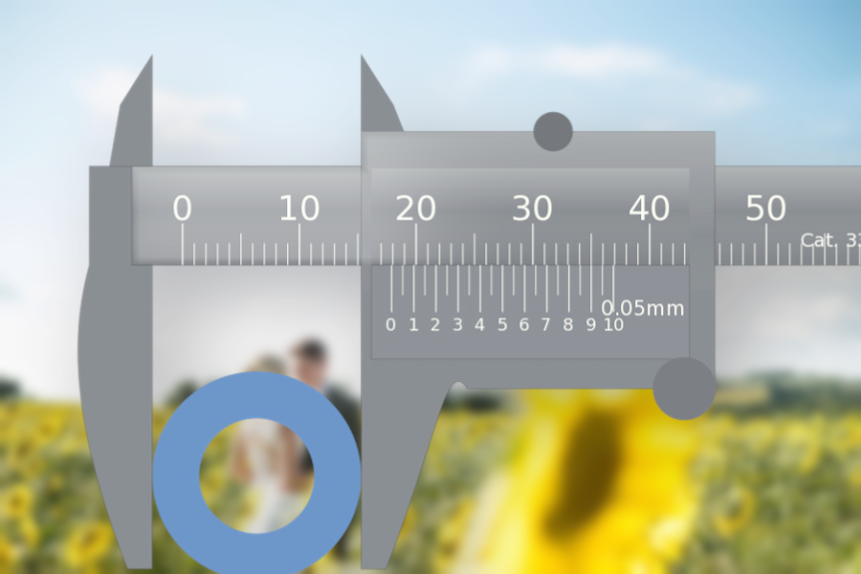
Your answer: {"value": 17.9, "unit": "mm"}
